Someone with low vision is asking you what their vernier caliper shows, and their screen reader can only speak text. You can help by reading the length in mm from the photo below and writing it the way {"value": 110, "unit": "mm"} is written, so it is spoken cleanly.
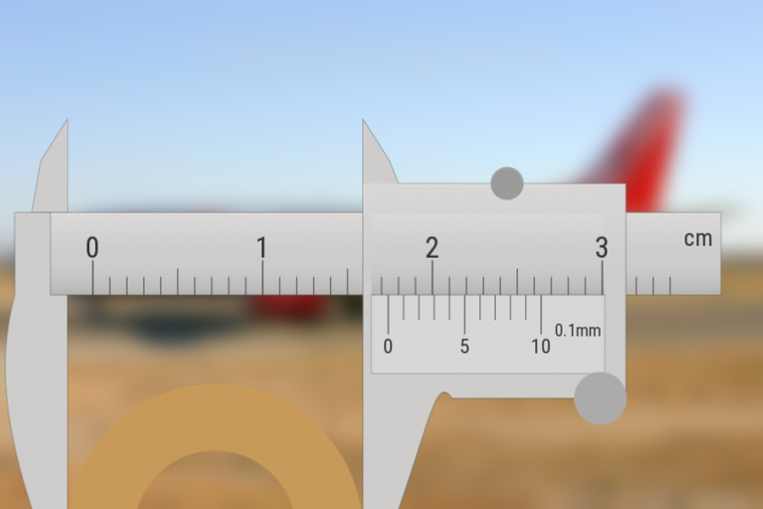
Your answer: {"value": 17.4, "unit": "mm"}
